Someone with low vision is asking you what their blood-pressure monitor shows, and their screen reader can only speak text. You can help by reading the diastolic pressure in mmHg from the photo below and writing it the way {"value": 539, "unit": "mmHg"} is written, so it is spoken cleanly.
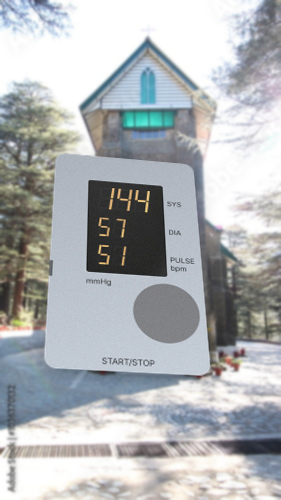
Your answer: {"value": 57, "unit": "mmHg"}
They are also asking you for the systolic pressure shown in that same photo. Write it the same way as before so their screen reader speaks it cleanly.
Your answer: {"value": 144, "unit": "mmHg"}
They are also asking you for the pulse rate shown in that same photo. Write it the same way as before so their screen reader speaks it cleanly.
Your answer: {"value": 51, "unit": "bpm"}
